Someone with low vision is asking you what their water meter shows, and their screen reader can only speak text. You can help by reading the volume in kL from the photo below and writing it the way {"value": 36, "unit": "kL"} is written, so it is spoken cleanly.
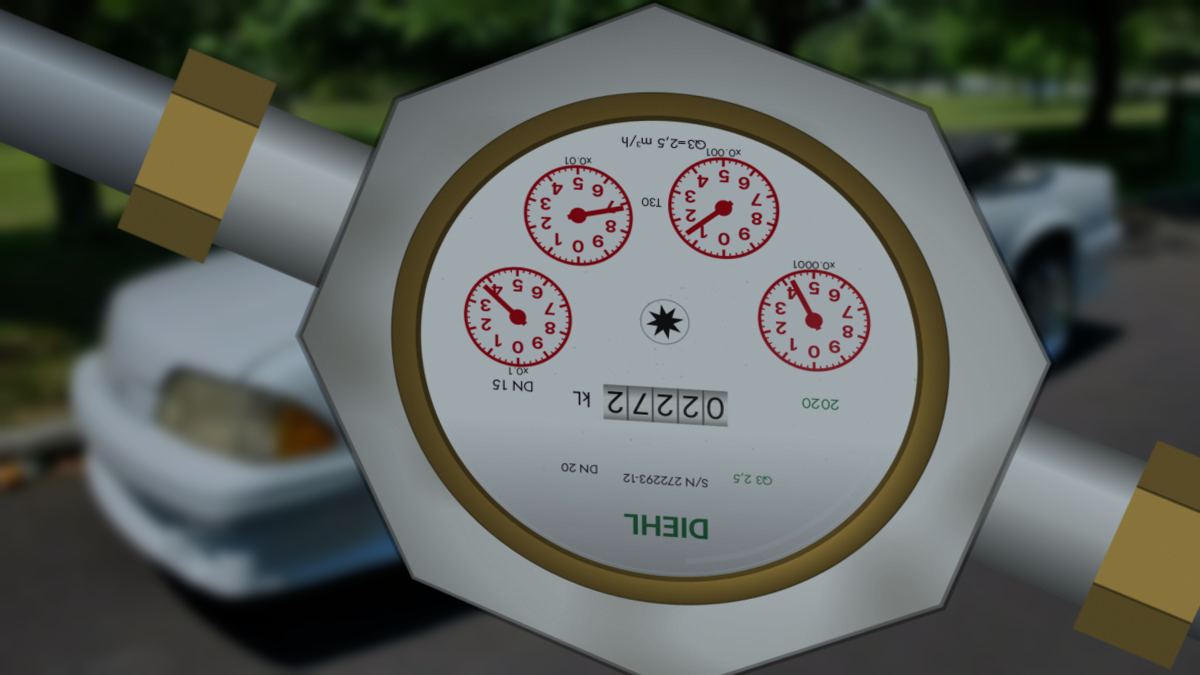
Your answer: {"value": 2272.3714, "unit": "kL"}
